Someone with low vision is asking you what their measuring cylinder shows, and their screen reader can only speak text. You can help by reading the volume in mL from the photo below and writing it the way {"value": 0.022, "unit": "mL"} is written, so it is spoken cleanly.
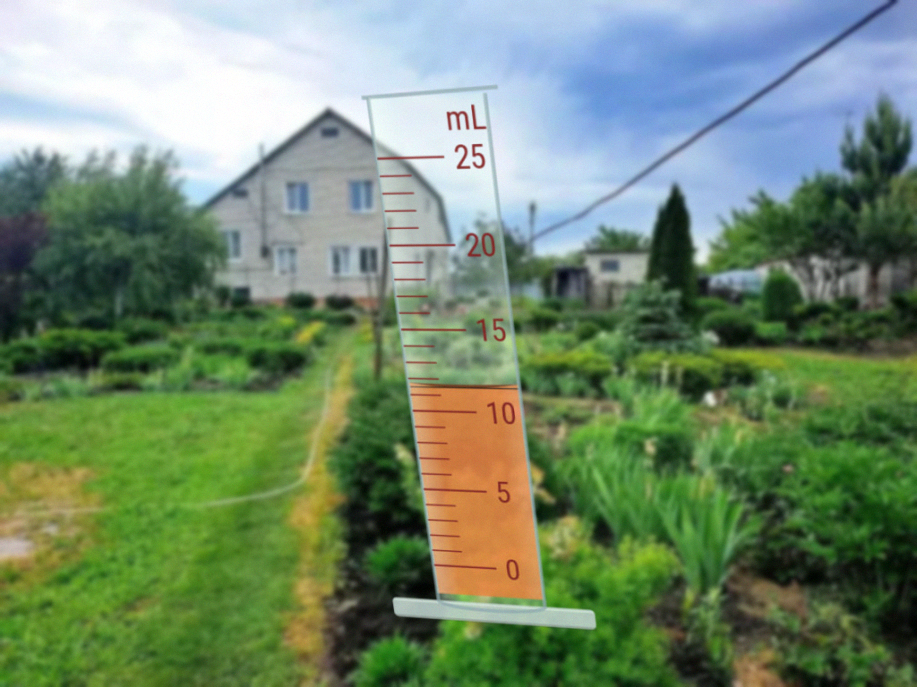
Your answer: {"value": 11.5, "unit": "mL"}
